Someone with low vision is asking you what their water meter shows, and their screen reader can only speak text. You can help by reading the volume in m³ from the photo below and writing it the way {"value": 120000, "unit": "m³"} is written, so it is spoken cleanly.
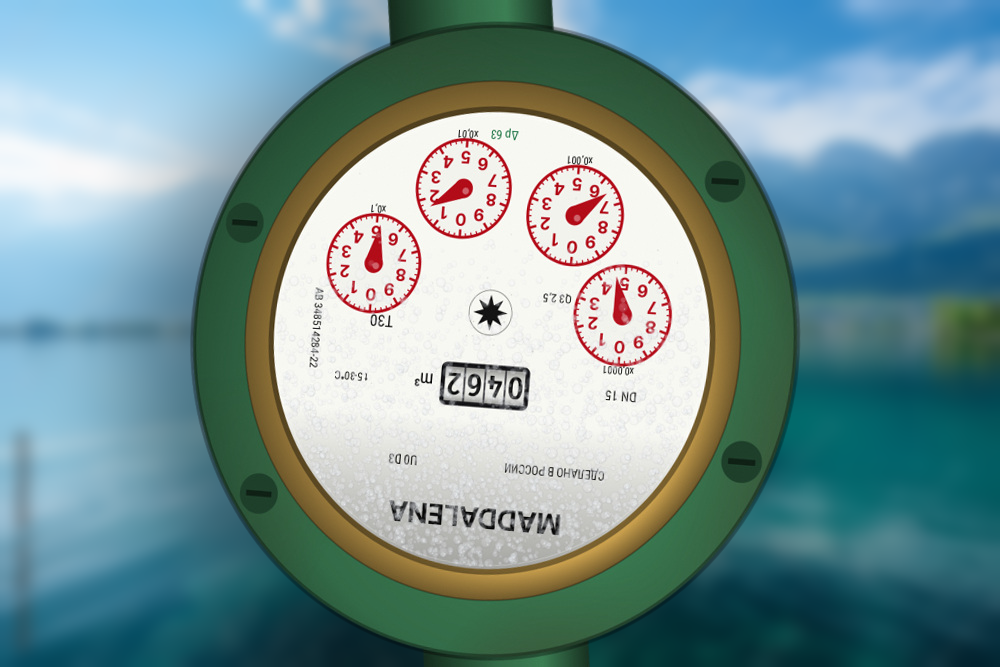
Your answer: {"value": 462.5164, "unit": "m³"}
